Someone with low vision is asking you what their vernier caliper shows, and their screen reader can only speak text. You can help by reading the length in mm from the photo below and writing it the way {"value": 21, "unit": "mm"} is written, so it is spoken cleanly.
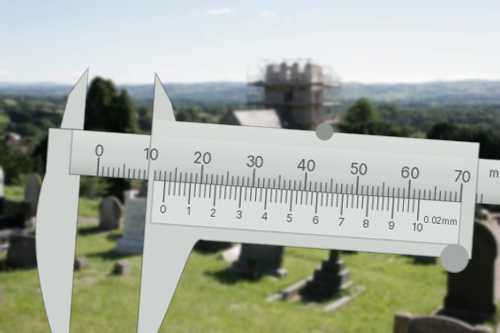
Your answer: {"value": 13.0, "unit": "mm"}
